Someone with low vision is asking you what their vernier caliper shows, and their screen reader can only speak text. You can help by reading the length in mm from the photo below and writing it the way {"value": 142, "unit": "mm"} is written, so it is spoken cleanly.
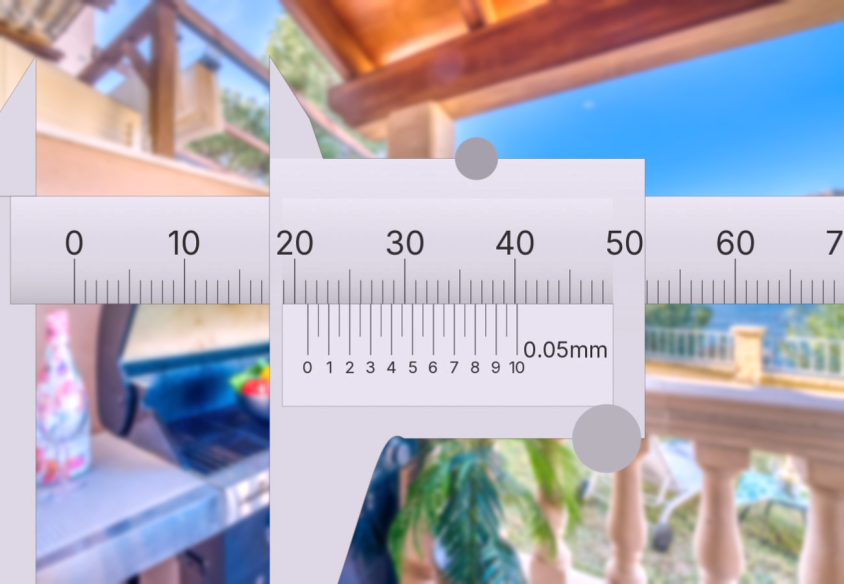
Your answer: {"value": 21.2, "unit": "mm"}
